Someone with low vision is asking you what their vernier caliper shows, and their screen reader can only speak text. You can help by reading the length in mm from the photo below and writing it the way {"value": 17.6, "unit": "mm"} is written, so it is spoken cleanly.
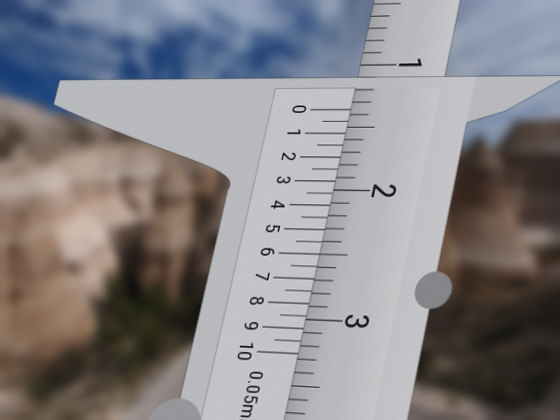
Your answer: {"value": 13.6, "unit": "mm"}
